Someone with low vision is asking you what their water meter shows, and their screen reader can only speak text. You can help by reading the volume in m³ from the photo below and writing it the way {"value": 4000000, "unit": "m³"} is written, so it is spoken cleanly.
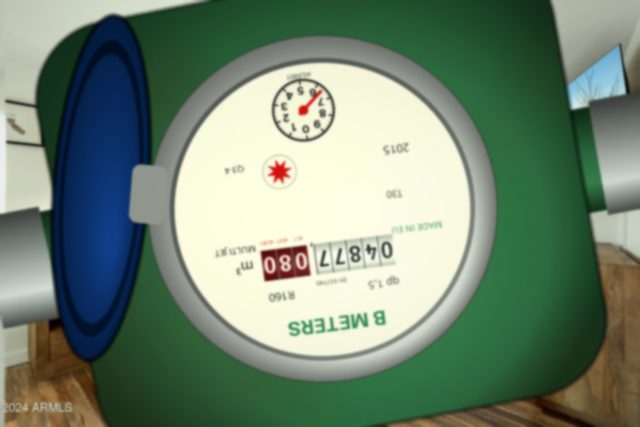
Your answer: {"value": 4877.0806, "unit": "m³"}
